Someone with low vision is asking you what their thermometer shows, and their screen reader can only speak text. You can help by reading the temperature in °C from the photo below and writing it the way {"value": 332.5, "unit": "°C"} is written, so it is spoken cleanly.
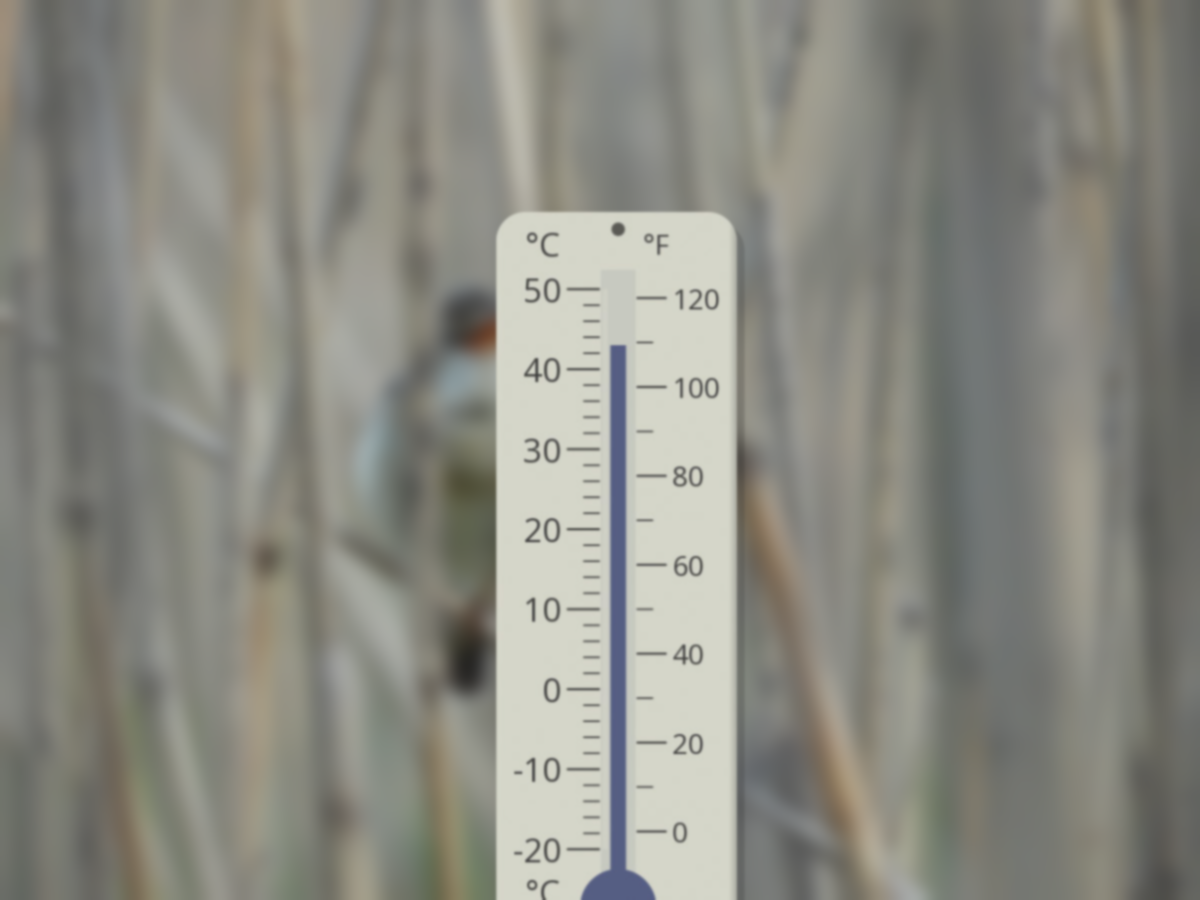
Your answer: {"value": 43, "unit": "°C"}
